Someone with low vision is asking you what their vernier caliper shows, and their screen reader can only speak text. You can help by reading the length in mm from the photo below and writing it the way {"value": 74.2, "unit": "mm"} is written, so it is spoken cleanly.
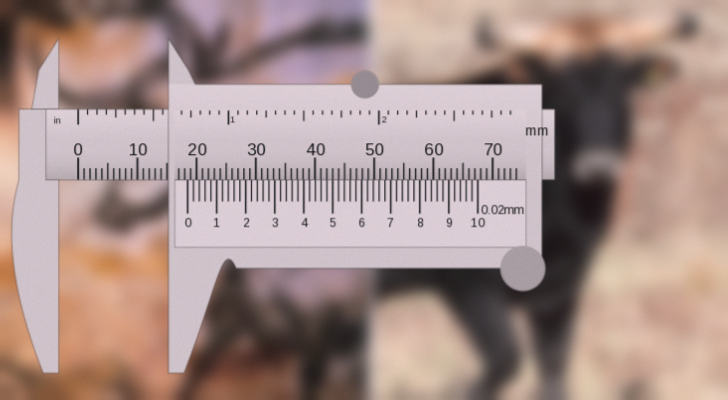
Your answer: {"value": 18.5, "unit": "mm"}
